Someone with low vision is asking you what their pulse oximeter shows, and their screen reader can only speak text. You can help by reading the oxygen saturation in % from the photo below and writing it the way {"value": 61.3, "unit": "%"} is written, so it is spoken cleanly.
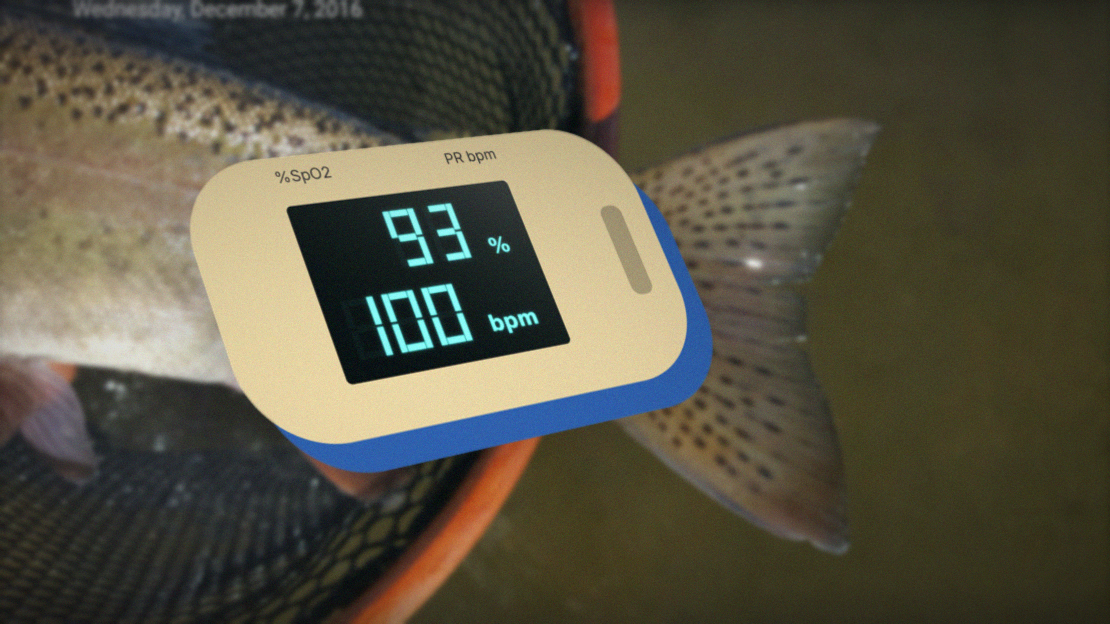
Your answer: {"value": 93, "unit": "%"}
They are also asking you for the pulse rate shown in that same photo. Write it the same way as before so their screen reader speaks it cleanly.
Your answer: {"value": 100, "unit": "bpm"}
